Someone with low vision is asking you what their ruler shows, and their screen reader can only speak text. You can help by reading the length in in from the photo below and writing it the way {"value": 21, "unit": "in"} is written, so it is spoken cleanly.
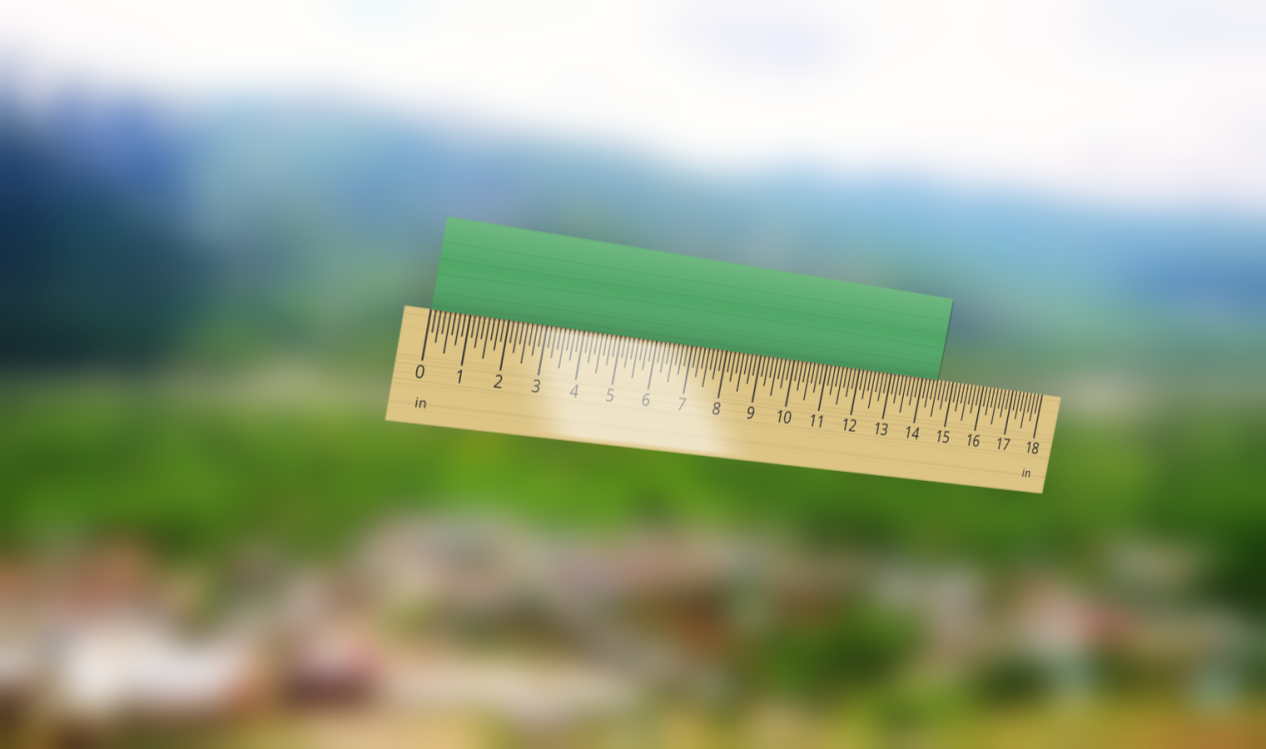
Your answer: {"value": 14.5, "unit": "in"}
